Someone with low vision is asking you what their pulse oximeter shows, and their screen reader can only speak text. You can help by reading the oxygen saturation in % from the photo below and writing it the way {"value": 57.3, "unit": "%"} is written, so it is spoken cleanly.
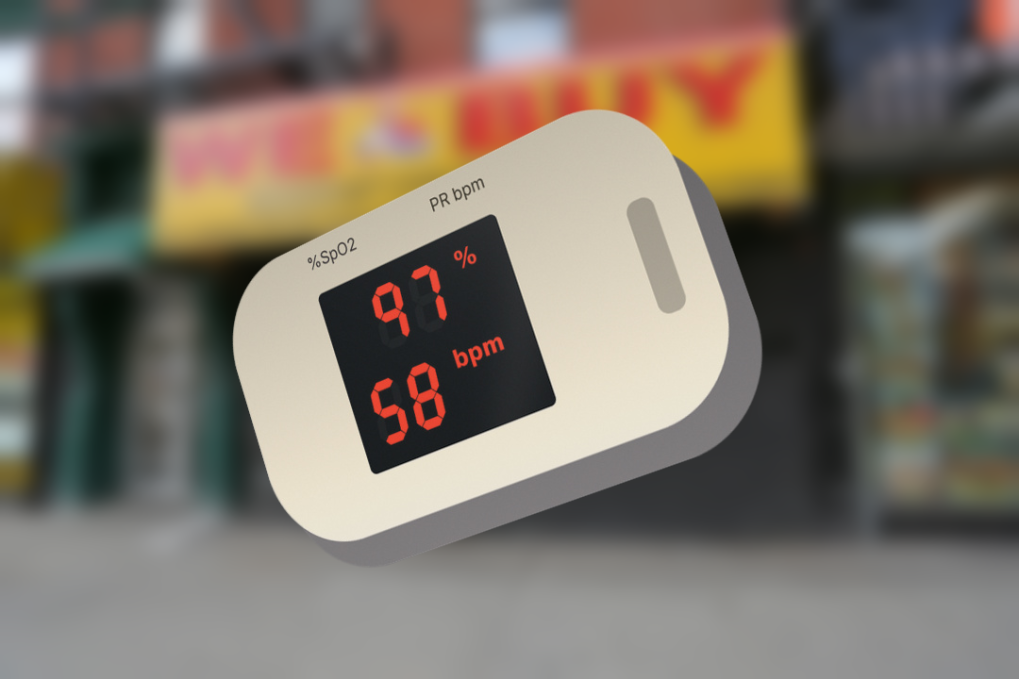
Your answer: {"value": 97, "unit": "%"}
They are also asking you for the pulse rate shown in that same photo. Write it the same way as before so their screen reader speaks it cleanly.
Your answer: {"value": 58, "unit": "bpm"}
